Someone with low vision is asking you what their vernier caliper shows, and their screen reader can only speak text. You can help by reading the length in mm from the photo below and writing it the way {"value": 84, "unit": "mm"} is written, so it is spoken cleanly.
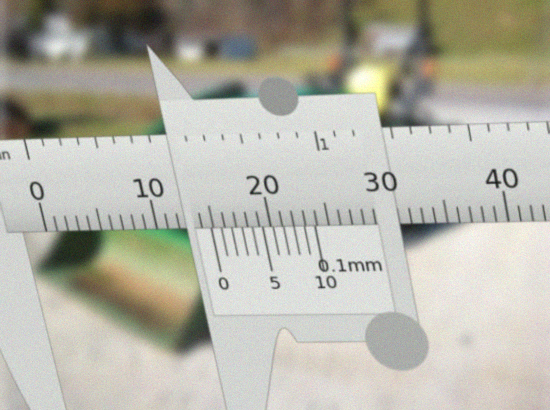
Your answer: {"value": 14.8, "unit": "mm"}
